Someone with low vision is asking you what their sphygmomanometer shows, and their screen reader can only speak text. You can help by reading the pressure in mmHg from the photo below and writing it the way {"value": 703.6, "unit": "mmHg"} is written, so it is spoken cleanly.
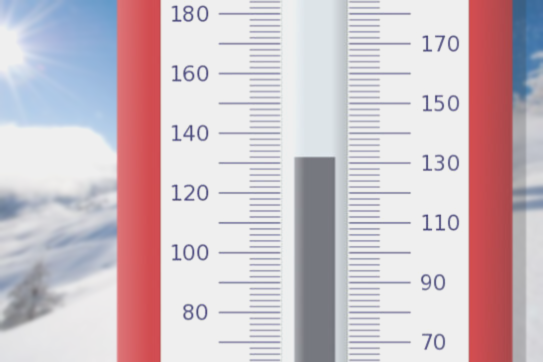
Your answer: {"value": 132, "unit": "mmHg"}
